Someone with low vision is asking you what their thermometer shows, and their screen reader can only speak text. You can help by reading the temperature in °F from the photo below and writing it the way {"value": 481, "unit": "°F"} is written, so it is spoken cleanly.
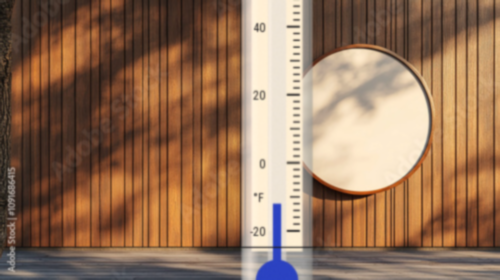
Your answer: {"value": -12, "unit": "°F"}
